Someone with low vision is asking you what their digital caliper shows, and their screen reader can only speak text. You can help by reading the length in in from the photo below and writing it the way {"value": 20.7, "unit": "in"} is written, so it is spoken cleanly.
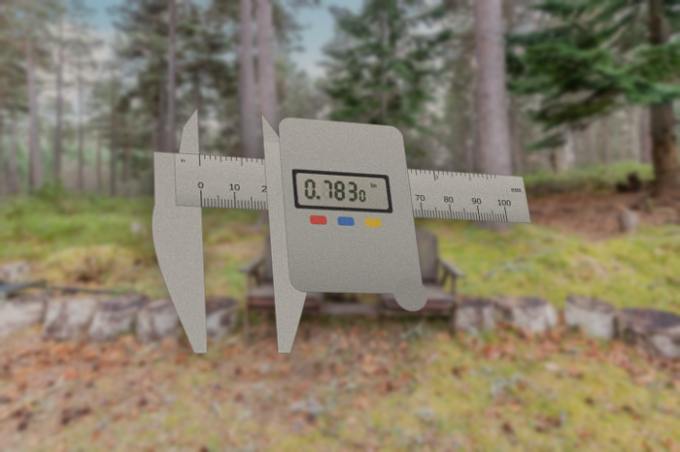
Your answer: {"value": 0.7830, "unit": "in"}
